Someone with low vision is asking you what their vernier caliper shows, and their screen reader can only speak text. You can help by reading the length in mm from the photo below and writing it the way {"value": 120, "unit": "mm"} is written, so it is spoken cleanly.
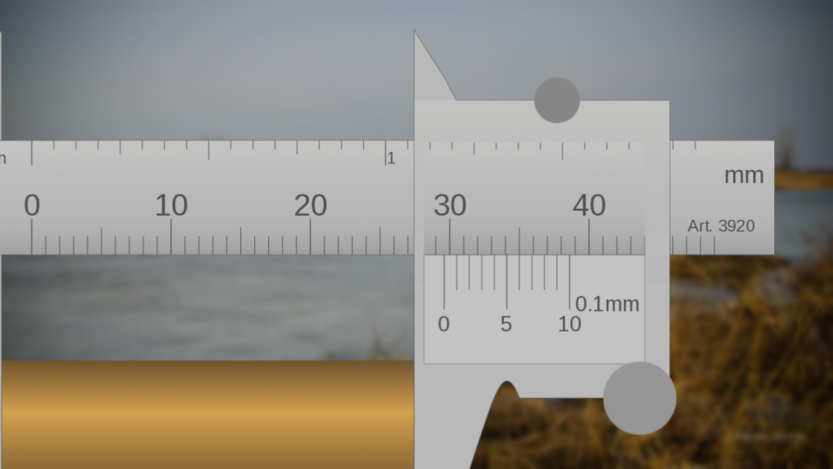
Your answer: {"value": 29.6, "unit": "mm"}
